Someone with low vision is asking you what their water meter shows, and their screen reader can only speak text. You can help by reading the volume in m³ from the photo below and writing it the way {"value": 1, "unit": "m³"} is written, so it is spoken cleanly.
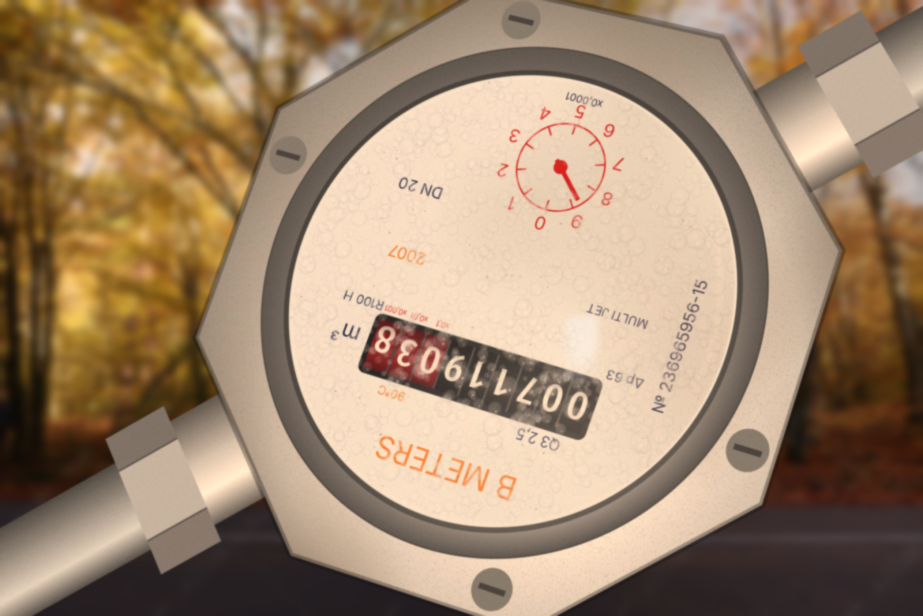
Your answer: {"value": 7119.0378, "unit": "m³"}
